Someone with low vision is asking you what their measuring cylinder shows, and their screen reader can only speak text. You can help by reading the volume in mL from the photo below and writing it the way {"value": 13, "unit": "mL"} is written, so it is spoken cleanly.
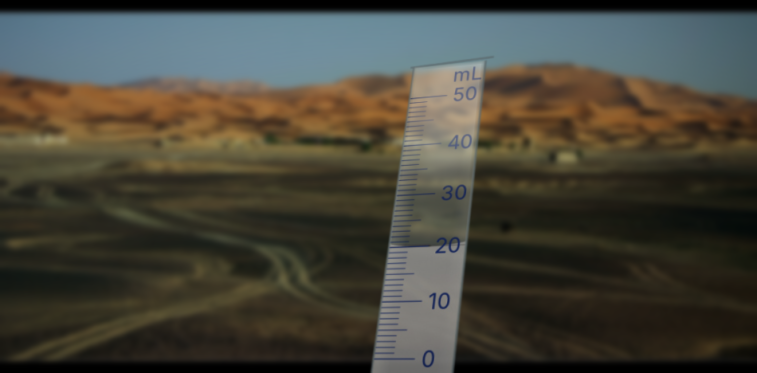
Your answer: {"value": 20, "unit": "mL"}
